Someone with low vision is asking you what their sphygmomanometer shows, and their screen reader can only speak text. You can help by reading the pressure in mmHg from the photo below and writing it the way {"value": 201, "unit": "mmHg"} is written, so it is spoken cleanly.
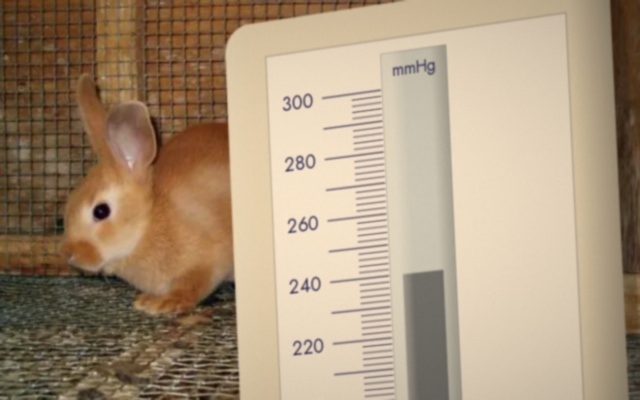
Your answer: {"value": 240, "unit": "mmHg"}
